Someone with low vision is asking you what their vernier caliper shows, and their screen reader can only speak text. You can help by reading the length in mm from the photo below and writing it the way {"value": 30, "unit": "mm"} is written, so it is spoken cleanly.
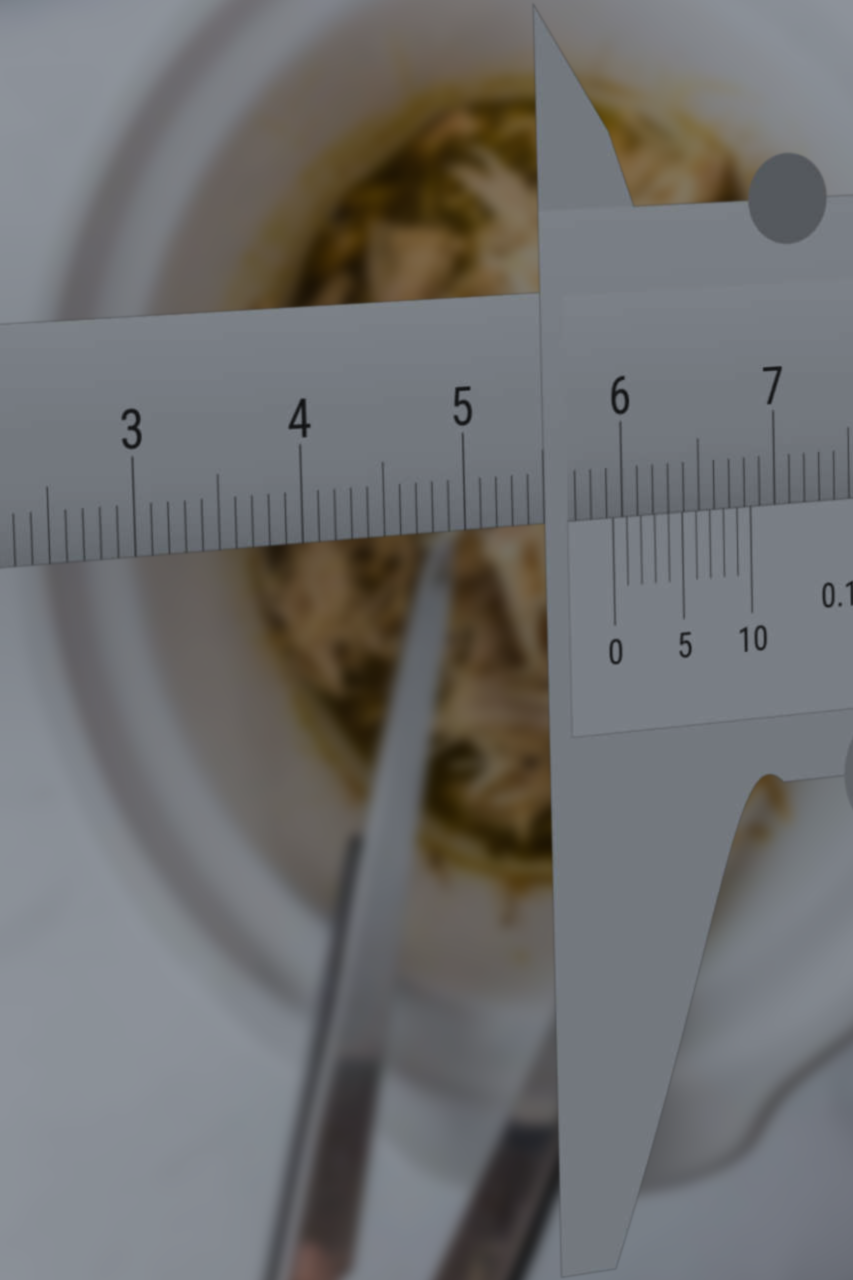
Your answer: {"value": 59.4, "unit": "mm"}
